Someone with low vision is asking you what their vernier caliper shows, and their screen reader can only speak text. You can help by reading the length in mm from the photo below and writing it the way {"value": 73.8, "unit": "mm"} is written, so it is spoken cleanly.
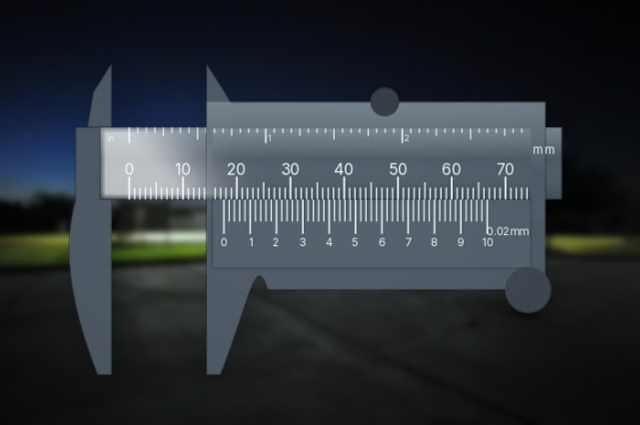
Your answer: {"value": 17.6, "unit": "mm"}
